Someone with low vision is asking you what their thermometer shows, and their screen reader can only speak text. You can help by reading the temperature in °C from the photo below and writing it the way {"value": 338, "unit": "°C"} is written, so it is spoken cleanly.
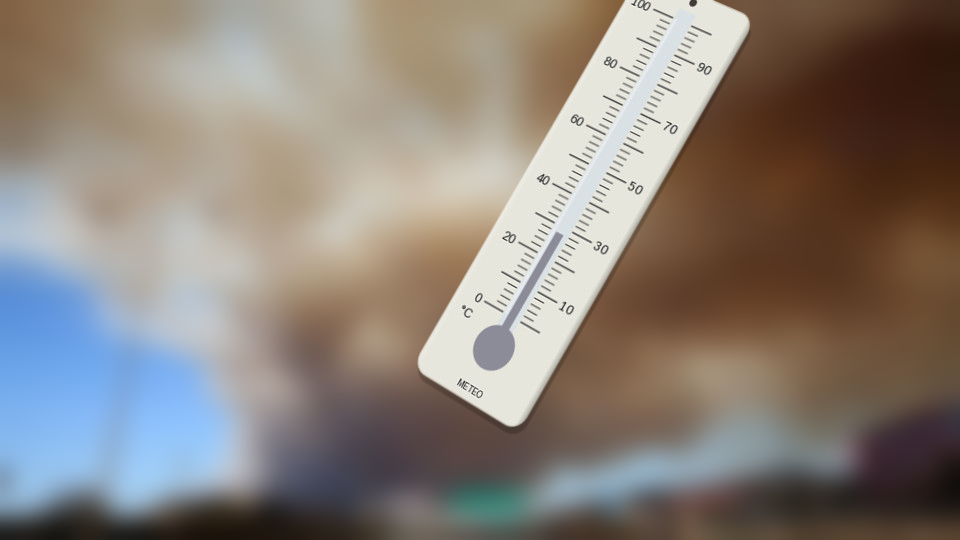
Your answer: {"value": 28, "unit": "°C"}
